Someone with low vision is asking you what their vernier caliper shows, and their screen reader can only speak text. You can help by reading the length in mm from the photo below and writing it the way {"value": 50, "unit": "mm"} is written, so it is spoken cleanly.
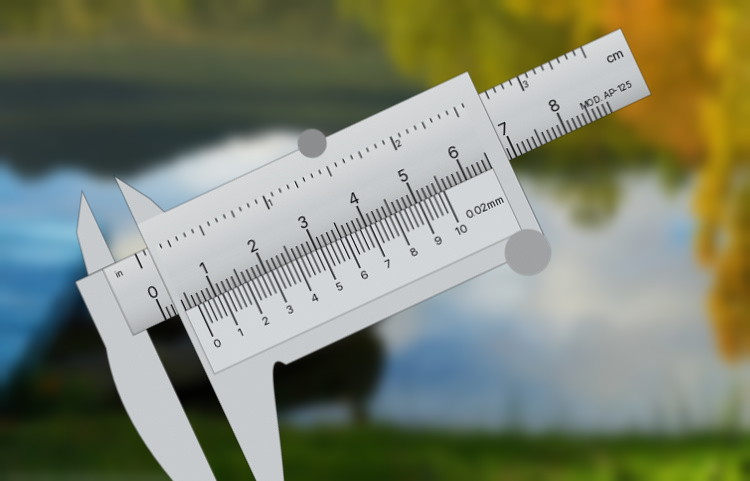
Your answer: {"value": 6.4, "unit": "mm"}
